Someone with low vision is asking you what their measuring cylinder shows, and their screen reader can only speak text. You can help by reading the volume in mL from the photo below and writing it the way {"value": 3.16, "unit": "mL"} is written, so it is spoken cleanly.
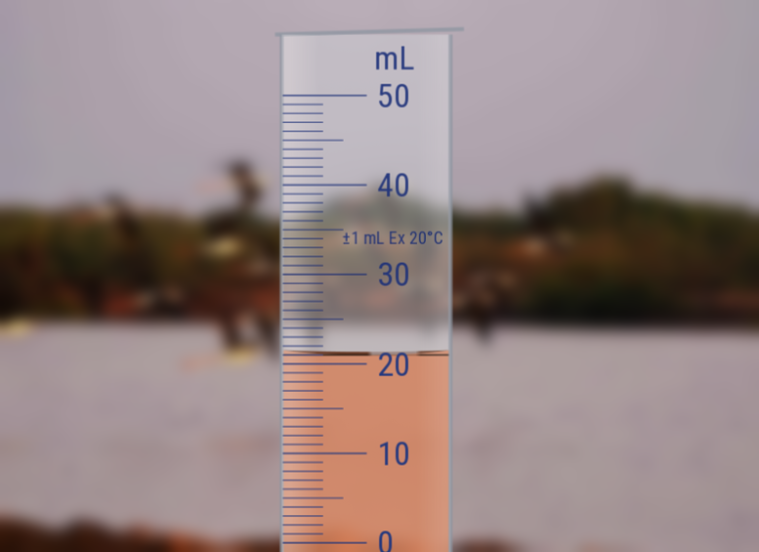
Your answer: {"value": 21, "unit": "mL"}
